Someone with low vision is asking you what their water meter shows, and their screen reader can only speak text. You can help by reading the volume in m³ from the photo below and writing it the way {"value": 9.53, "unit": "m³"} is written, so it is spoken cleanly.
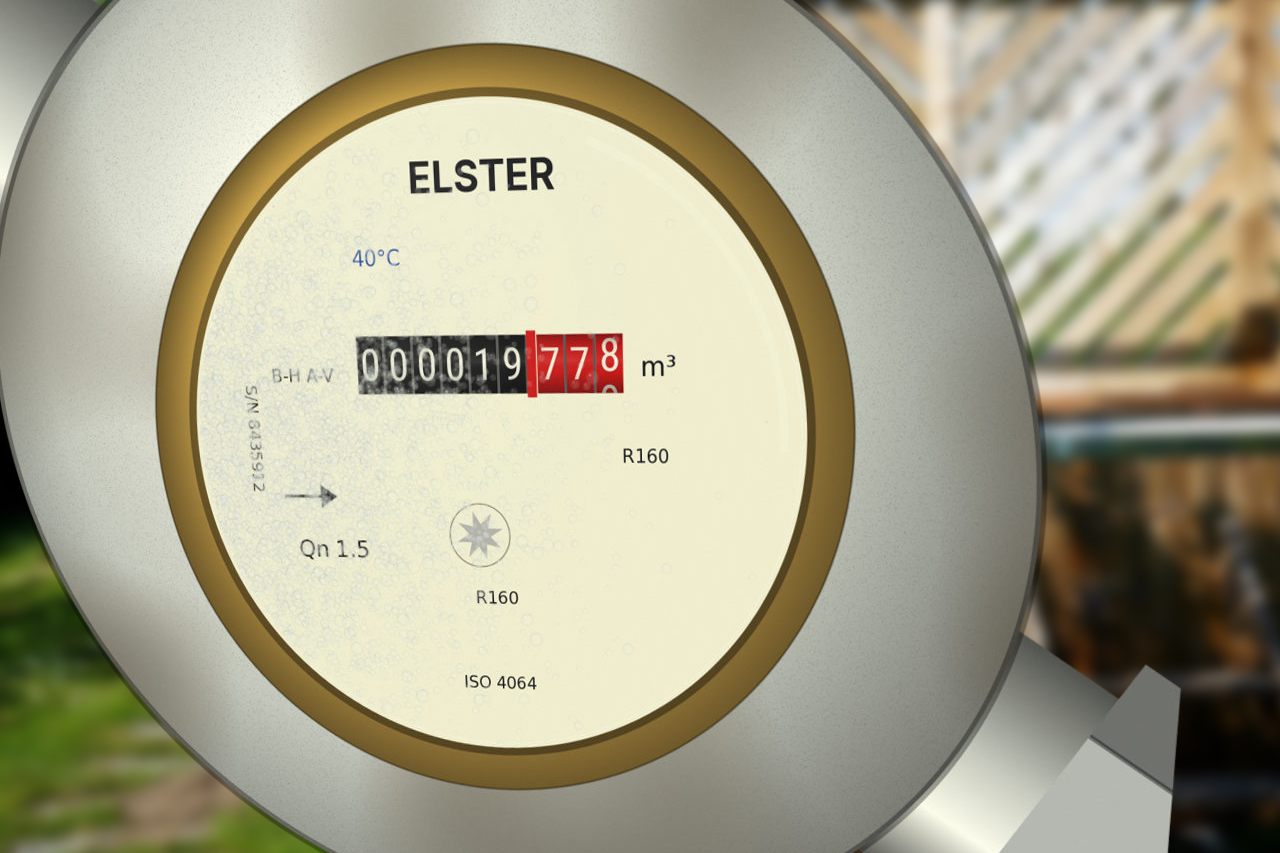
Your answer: {"value": 19.778, "unit": "m³"}
